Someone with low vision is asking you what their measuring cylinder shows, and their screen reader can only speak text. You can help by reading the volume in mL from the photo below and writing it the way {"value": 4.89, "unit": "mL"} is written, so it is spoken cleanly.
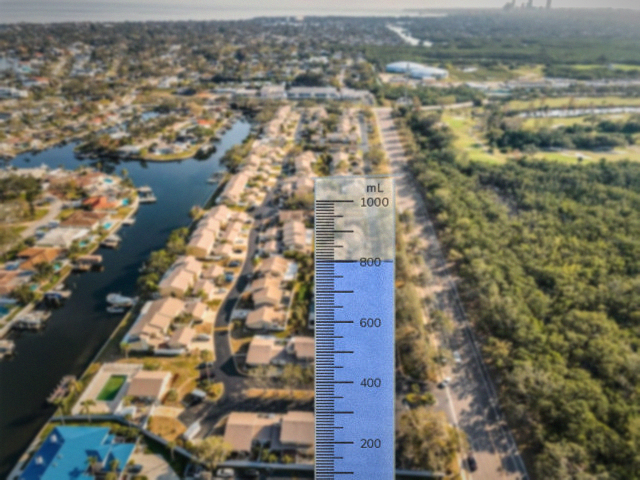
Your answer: {"value": 800, "unit": "mL"}
